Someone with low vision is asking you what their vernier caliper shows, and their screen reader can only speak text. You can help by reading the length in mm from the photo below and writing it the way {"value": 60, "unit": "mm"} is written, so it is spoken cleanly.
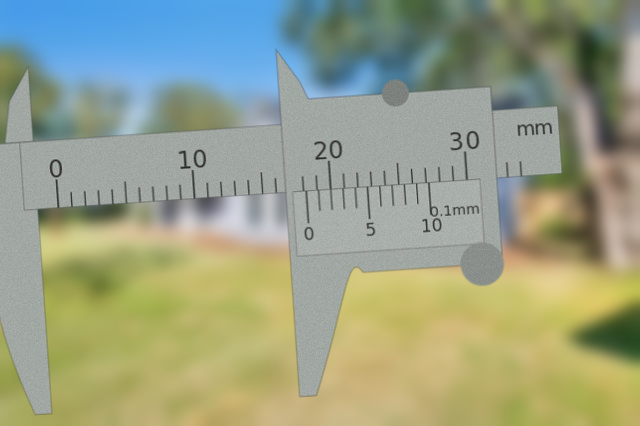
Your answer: {"value": 18.2, "unit": "mm"}
